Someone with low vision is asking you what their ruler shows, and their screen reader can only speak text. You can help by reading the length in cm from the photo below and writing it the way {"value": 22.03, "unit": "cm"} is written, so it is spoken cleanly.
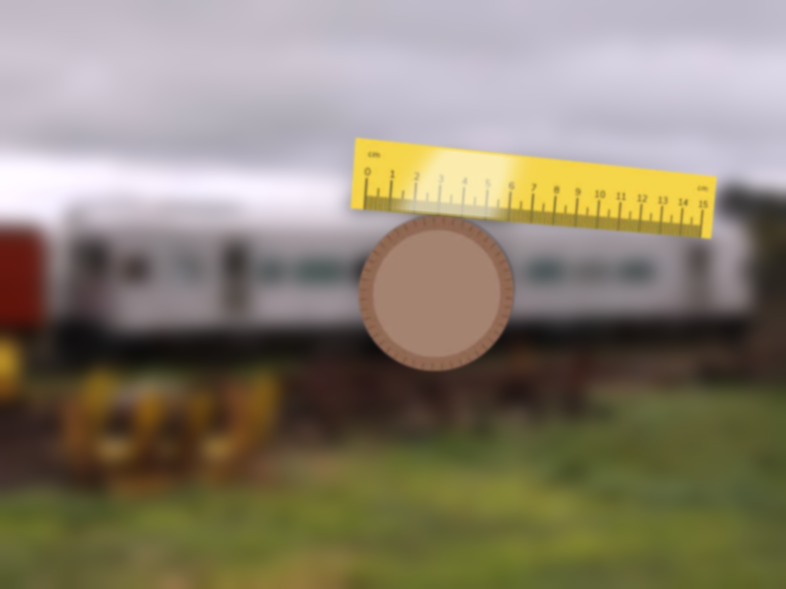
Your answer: {"value": 6.5, "unit": "cm"}
